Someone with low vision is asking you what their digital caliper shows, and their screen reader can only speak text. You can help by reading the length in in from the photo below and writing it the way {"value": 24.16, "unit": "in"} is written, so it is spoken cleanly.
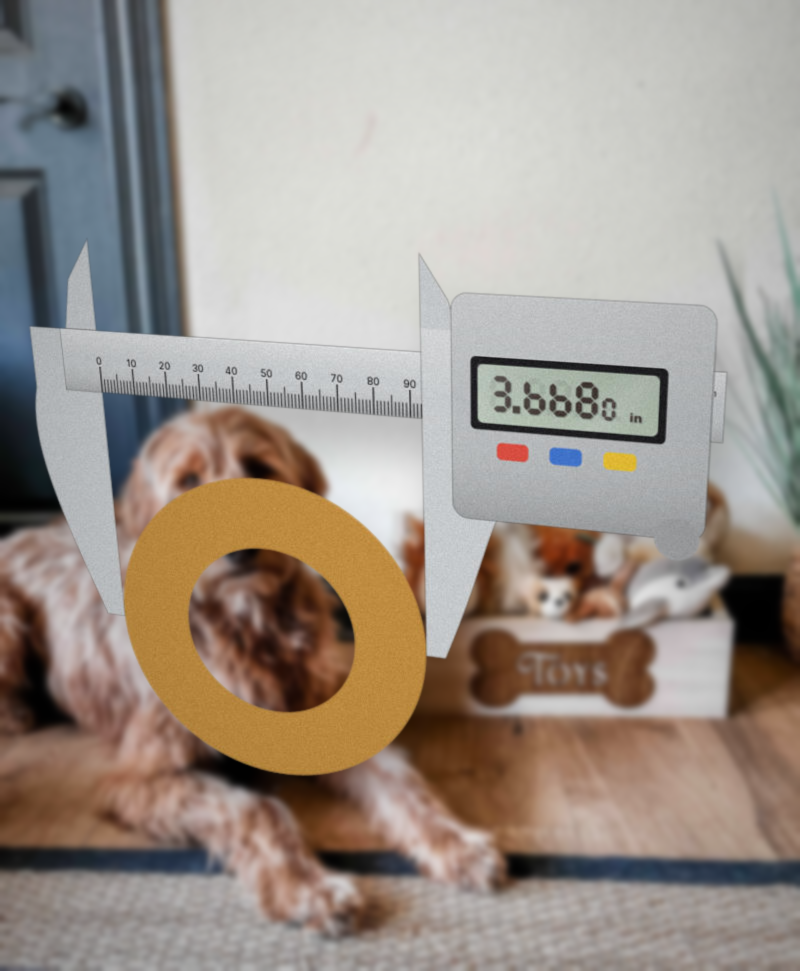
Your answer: {"value": 3.6680, "unit": "in"}
